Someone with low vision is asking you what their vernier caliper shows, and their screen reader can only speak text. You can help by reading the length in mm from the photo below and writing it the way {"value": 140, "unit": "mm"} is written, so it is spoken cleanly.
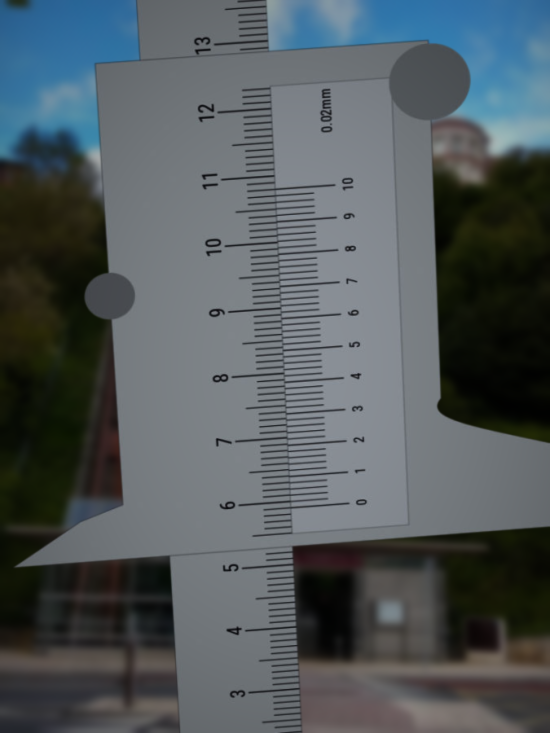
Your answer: {"value": 59.0, "unit": "mm"}
